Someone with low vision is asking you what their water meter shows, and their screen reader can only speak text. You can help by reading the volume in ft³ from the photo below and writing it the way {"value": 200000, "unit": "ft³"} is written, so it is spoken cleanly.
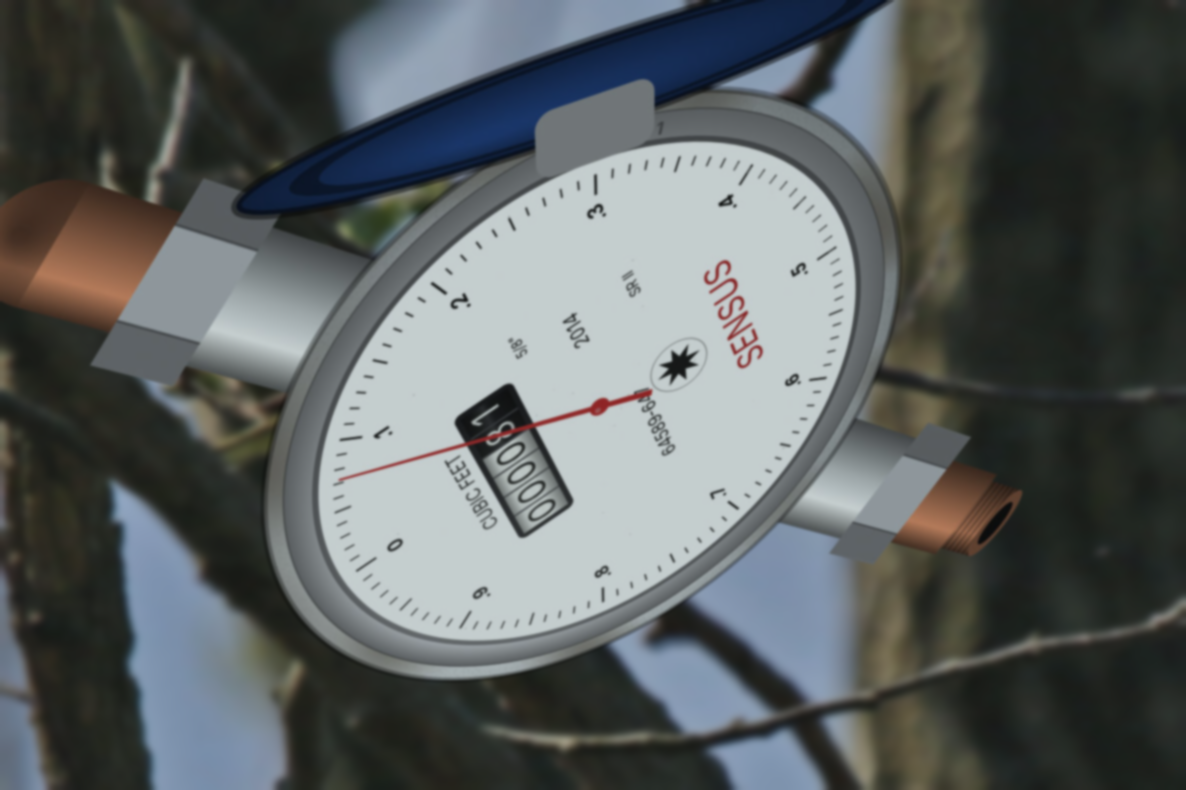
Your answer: {"value": 81.07, "unit": "ft³"}
